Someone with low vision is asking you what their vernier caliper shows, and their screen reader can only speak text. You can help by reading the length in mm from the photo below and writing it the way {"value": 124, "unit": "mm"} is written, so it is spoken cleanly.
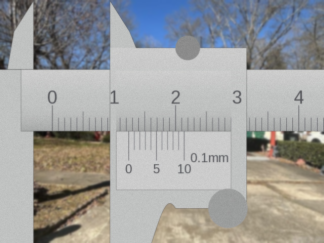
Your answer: {"value": 12.4, "unit": "mm"}
